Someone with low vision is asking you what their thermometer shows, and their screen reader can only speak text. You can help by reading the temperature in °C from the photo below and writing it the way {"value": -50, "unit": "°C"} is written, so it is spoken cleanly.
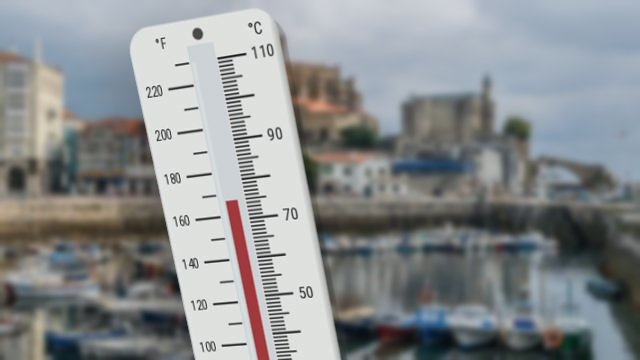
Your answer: {"value": 75, "unit": "°C"}
